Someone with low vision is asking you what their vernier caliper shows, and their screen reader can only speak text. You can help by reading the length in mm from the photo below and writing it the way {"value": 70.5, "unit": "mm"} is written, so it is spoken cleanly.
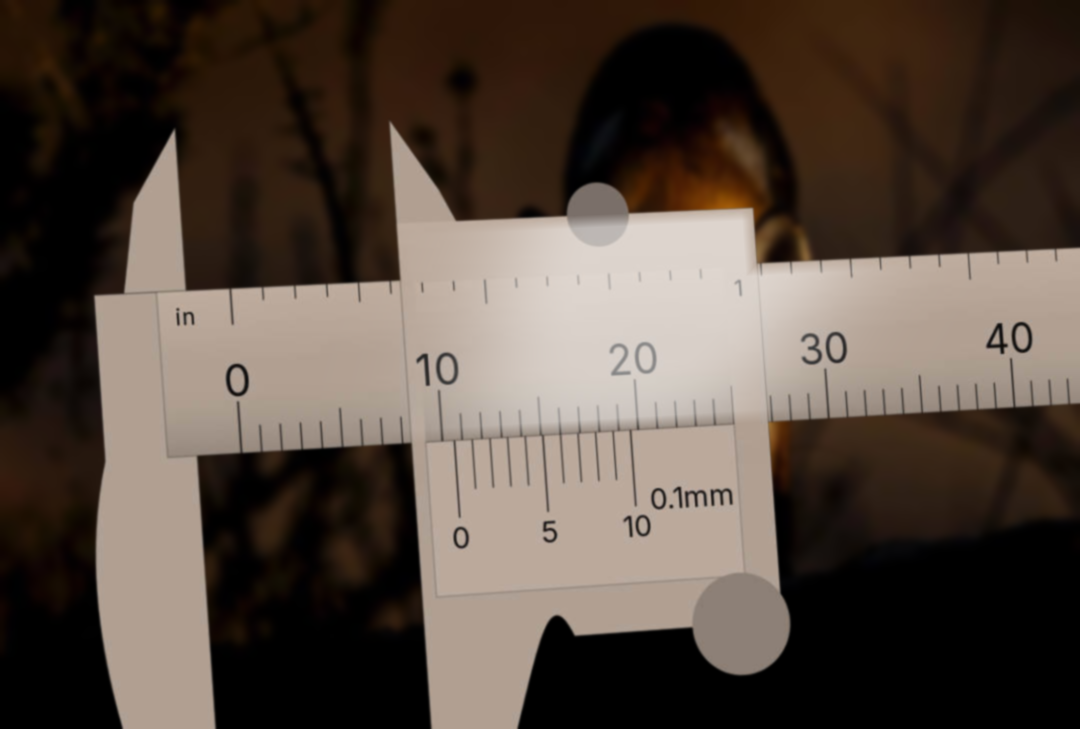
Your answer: {"value": 10.6, "unit": "mm"}
